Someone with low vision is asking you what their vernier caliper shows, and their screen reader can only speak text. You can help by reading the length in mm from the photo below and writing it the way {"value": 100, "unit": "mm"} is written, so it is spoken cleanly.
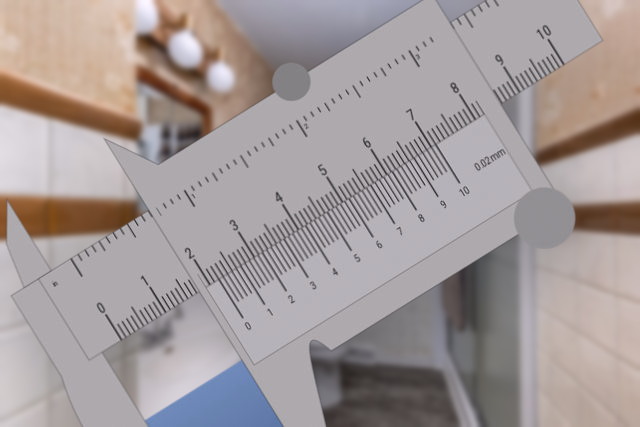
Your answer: {"value": 22.0, "unit": "mm"}
